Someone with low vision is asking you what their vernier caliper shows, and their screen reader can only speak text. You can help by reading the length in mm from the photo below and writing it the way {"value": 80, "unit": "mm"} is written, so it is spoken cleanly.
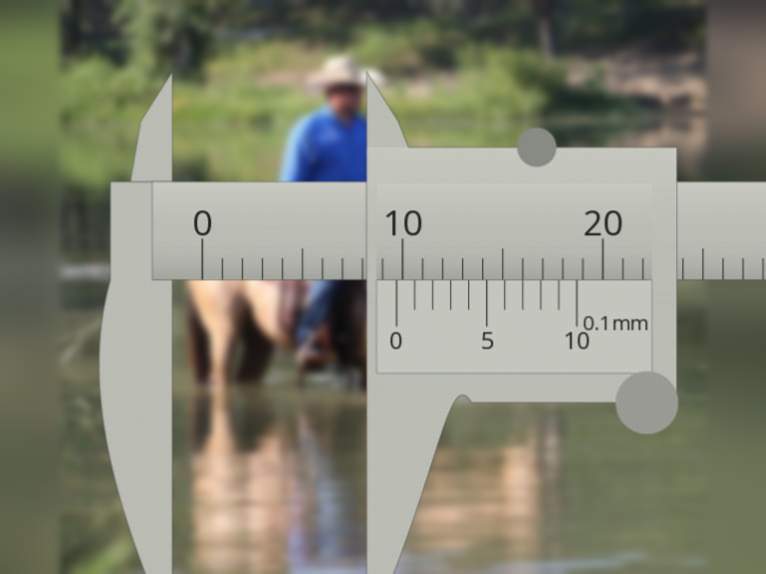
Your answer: {"value": 9.7, "unit": "mm"}
